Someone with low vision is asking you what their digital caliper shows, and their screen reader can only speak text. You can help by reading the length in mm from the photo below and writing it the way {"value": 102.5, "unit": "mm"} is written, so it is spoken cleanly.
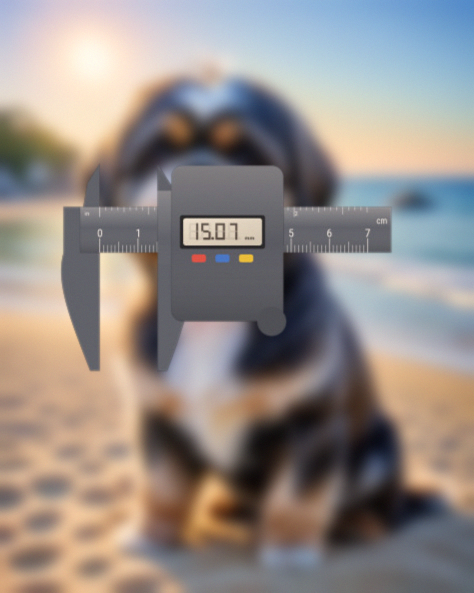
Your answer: {"value": 15.07, "unit": "mm"}
